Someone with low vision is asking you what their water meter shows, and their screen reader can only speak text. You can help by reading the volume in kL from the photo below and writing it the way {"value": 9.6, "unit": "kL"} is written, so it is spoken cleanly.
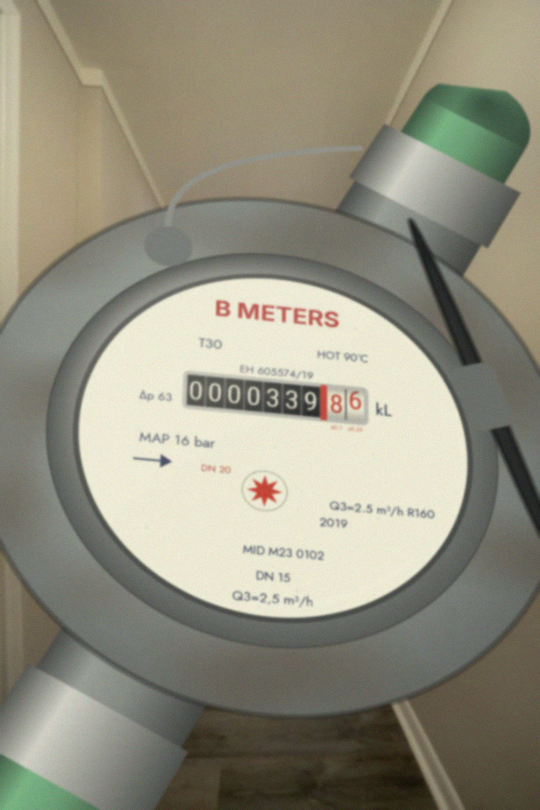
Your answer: {"value": 339.86, "unit": "kL"}
